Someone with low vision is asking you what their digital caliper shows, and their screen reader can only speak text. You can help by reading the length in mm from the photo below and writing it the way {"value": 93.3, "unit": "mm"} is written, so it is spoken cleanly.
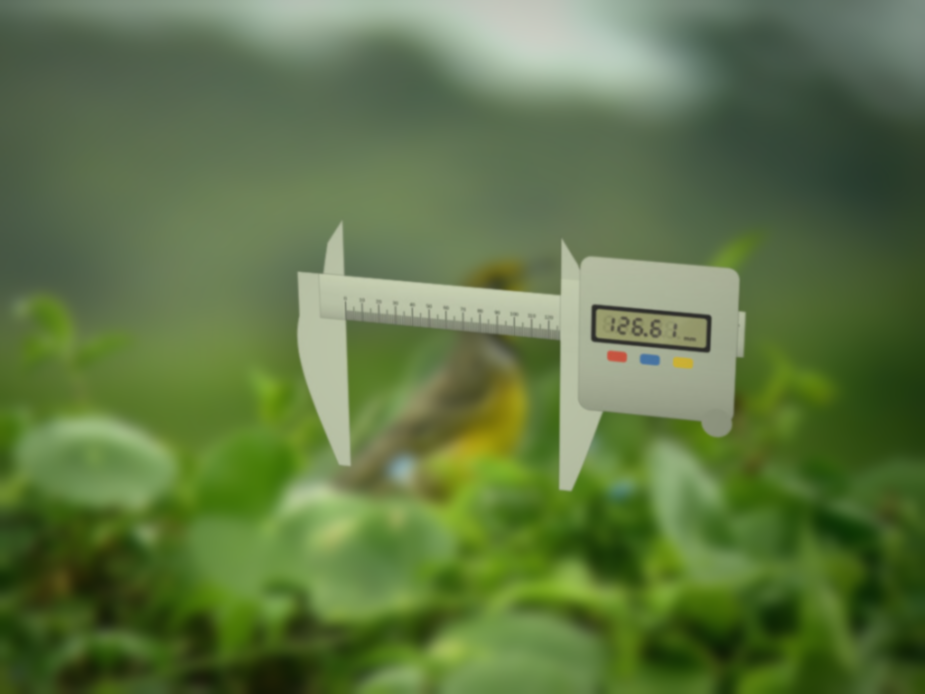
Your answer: {"value": 126.61, "unit": "mm"}
